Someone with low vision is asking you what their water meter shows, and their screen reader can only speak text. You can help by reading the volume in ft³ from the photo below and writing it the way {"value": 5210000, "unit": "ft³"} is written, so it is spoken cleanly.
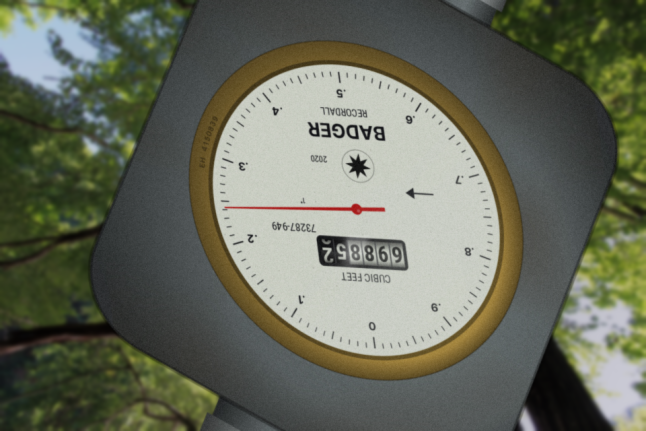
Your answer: {"value": 698852.24, "unit": "ft³"}
